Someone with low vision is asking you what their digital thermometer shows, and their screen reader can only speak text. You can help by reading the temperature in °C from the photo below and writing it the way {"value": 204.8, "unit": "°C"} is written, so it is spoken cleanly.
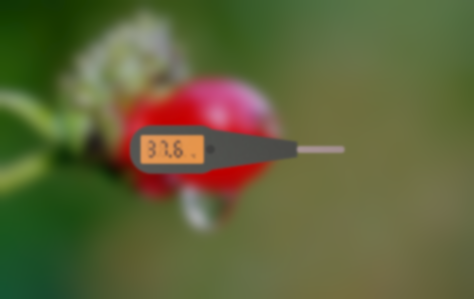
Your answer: {"value": 37.6, "unit": "°C"}
